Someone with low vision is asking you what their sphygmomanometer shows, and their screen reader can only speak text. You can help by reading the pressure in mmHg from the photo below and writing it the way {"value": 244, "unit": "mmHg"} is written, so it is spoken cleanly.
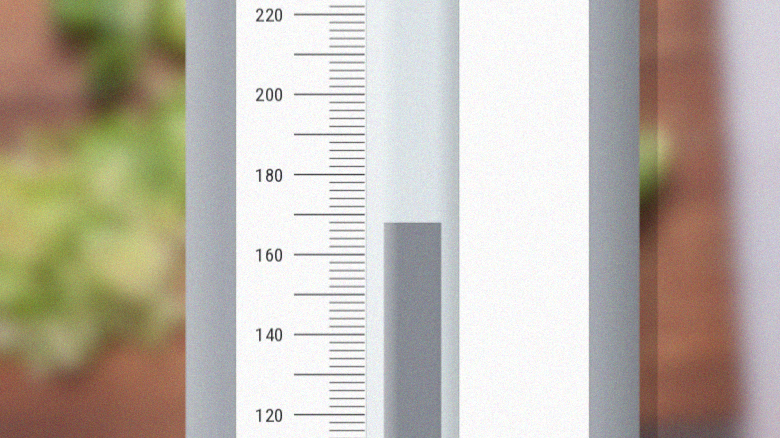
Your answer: {"value": 168, "unit": "mmHg"}
